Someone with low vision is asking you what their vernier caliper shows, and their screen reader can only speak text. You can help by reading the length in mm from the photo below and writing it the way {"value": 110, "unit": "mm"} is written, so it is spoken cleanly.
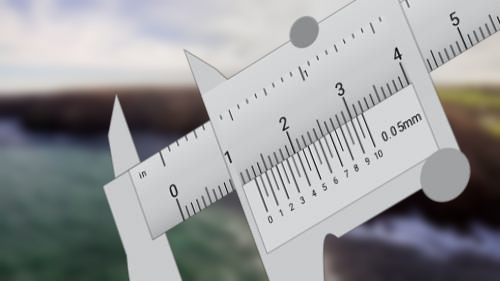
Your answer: {"value": 12.8, "unit": "mm"}
